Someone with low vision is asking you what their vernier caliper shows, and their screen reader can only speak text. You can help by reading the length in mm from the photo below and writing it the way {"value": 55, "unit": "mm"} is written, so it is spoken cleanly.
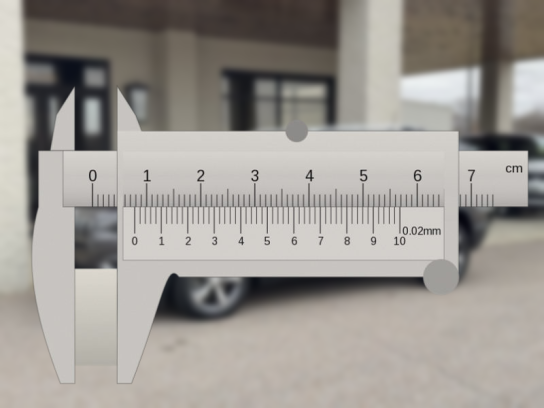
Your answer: {"value": 7.8, "unit": "mm"}
